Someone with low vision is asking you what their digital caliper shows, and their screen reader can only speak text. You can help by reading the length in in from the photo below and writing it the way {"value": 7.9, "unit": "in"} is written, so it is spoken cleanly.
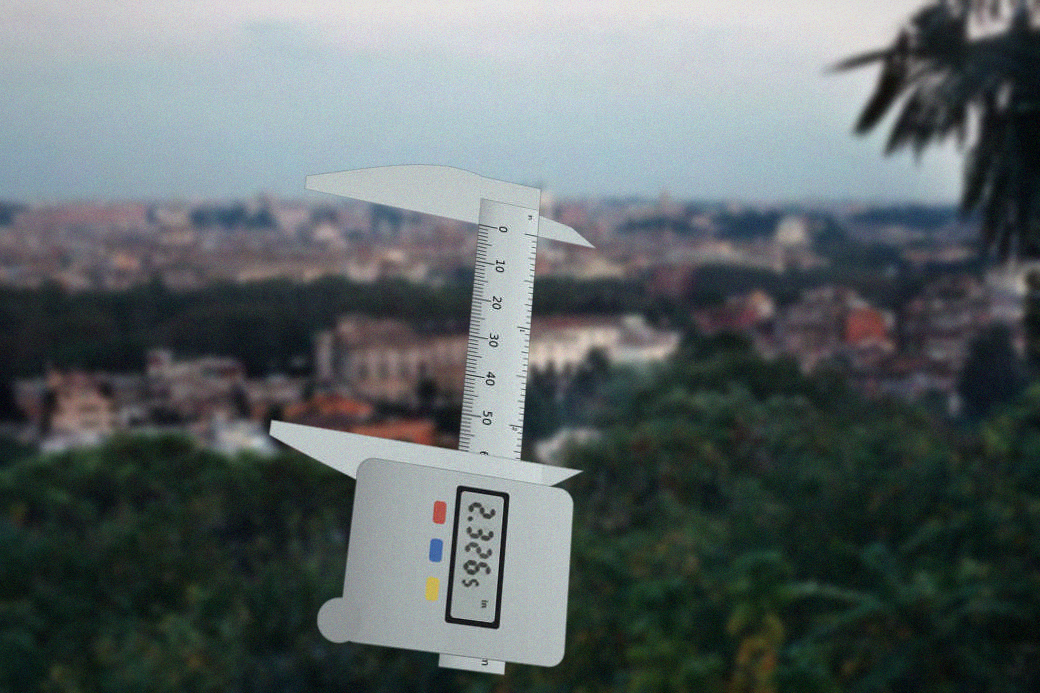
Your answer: {"value": 2.3265, "unit": "in"}
